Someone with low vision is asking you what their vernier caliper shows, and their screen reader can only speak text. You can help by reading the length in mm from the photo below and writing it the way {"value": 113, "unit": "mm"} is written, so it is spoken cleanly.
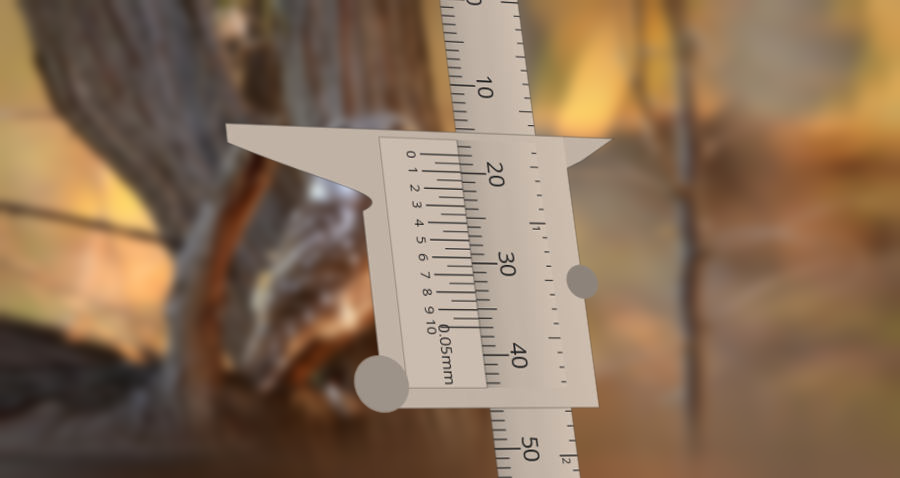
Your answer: {"value": 18.0, "unit": "mm"}
